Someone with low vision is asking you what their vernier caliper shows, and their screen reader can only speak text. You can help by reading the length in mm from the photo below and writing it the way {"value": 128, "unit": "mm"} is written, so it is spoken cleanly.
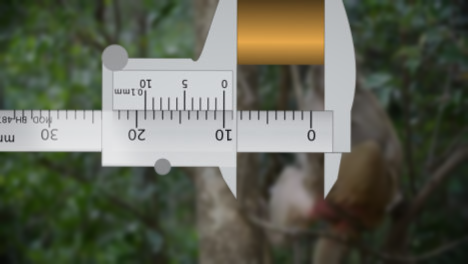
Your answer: {"value": 10.0, "unit": "mm"}
